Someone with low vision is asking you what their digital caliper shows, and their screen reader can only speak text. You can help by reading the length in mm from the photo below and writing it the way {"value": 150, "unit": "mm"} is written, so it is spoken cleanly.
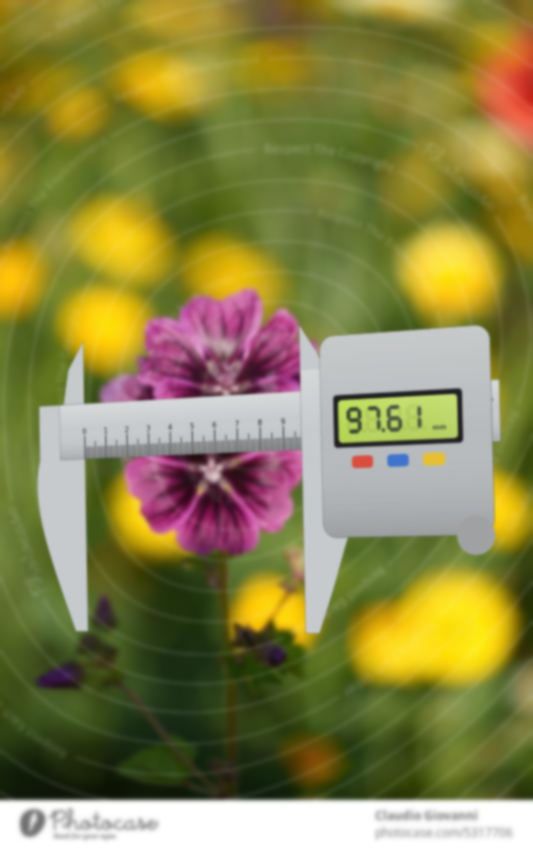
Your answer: {"value": 97.61, "unit": "mm"}
